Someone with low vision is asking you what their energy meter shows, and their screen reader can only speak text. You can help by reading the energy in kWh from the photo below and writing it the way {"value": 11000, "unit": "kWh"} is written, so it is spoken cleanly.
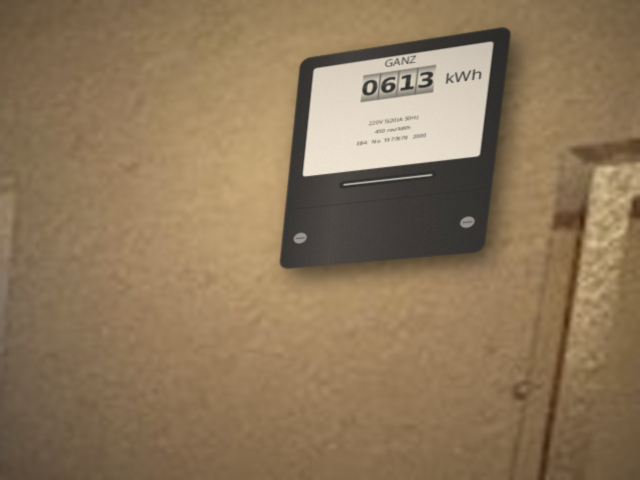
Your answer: {"value": 613, "unit": "kWh"}
